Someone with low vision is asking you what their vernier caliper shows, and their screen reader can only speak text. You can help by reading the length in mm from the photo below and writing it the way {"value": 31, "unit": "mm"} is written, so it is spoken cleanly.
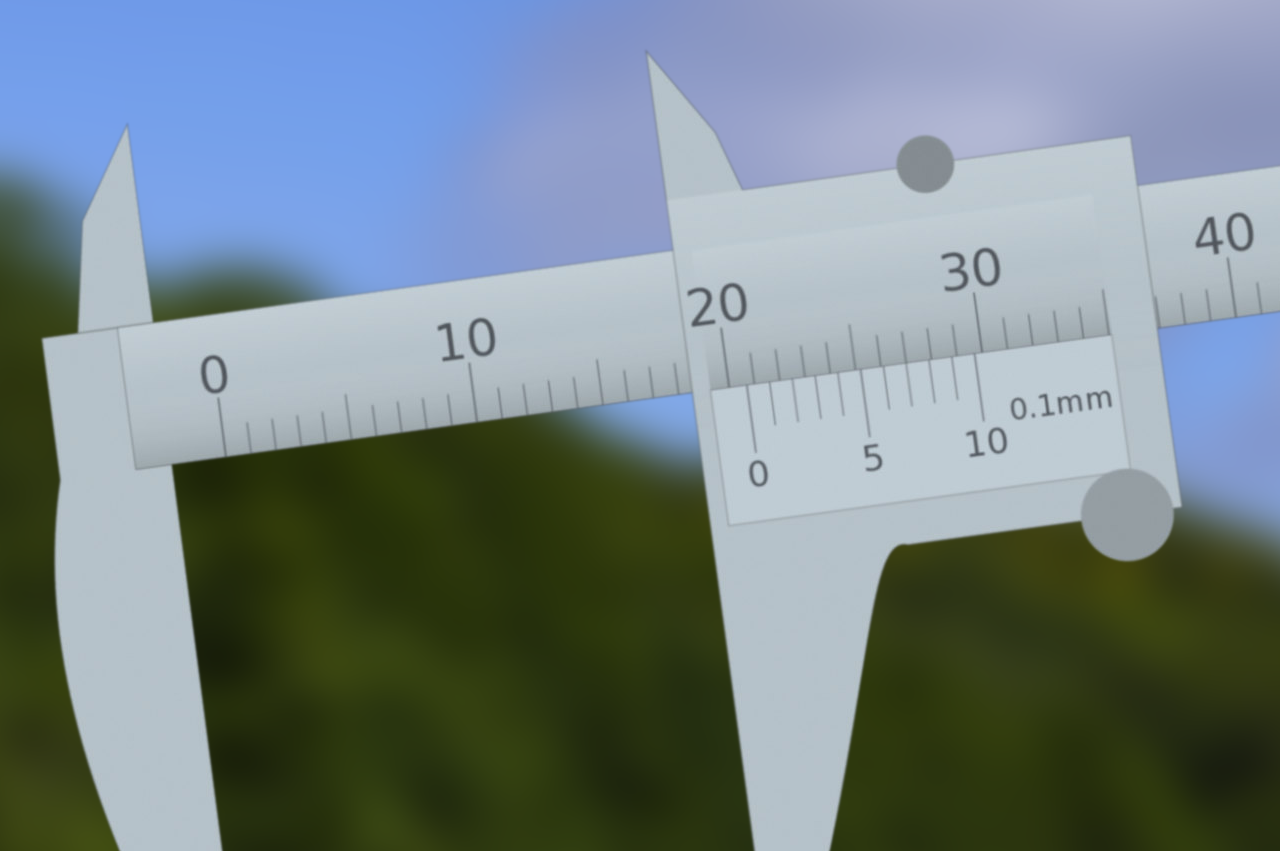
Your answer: {"value": 20.7, "unit": "mm"}
